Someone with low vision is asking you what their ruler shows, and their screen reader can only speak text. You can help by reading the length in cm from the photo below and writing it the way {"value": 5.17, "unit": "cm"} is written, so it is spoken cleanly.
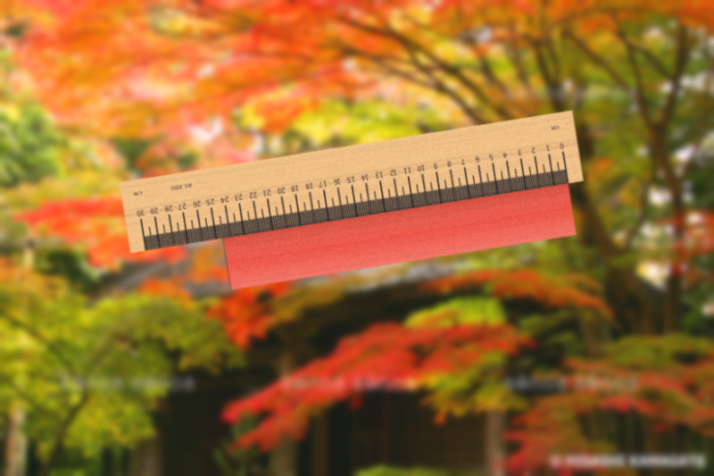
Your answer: {"value": 24.5, "unit": "cm"}
